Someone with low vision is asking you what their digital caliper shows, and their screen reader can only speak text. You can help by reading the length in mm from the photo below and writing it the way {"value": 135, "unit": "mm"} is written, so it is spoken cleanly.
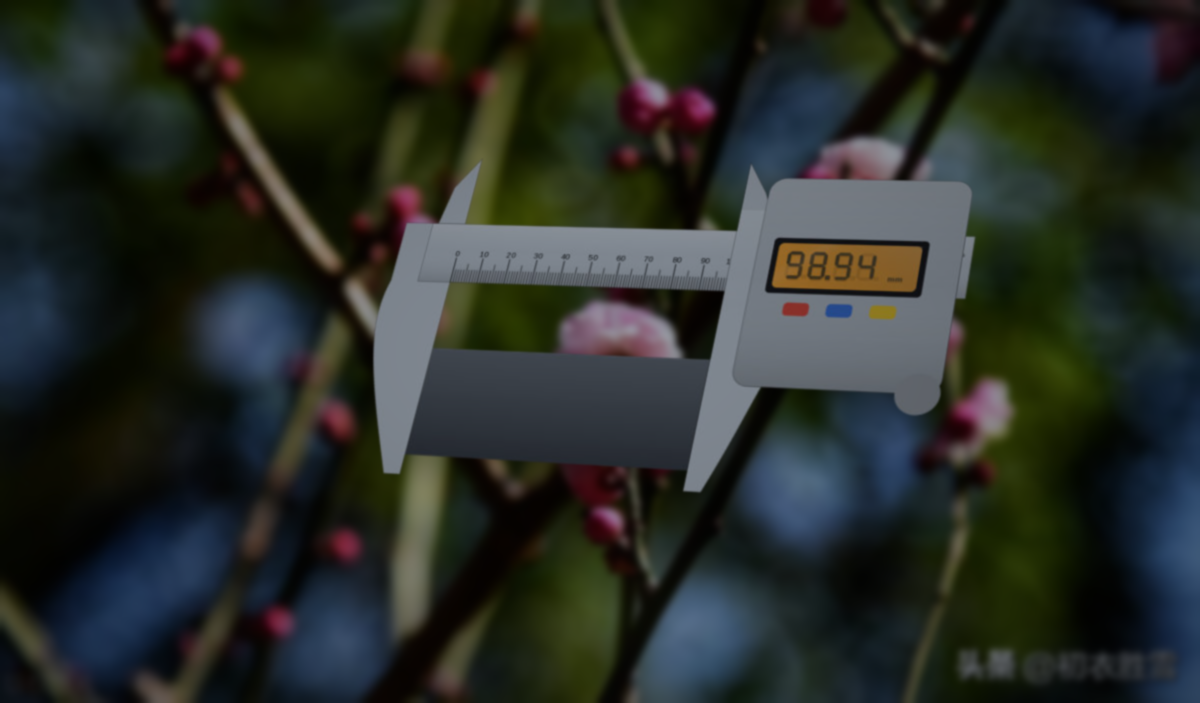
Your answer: {"value": 98.94, "unit": "mm"}
